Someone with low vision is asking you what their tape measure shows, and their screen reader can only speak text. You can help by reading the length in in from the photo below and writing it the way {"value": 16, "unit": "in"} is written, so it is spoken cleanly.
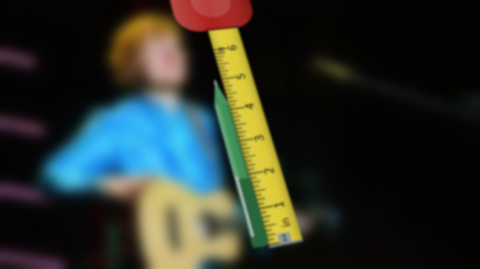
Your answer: {"value": 5, "unit": "in"}
